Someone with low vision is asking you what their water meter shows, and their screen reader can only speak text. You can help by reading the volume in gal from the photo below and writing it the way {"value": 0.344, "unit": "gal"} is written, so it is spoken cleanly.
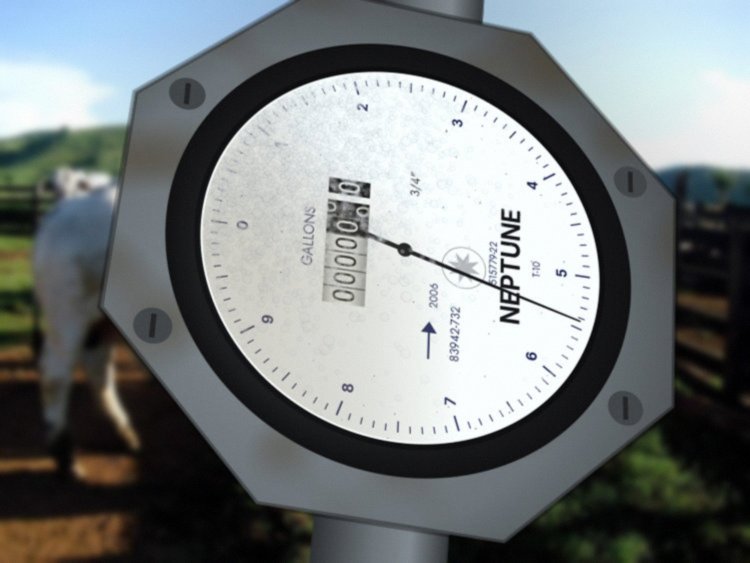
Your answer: {"value": 85.4, "unit": "gal"}
